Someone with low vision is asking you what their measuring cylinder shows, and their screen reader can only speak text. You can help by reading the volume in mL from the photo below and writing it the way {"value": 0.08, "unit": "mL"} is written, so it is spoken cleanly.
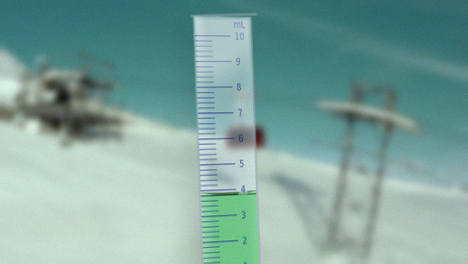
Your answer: {"value": 3.8, "unit": "mL"}
